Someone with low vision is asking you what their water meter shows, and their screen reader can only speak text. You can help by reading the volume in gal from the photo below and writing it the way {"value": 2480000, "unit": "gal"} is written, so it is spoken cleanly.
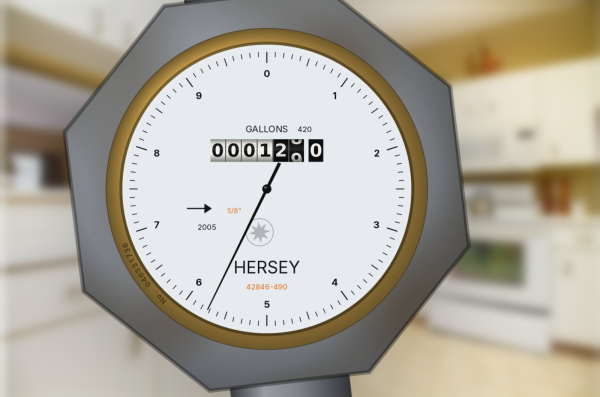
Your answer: {"value": 1285.7, "unit": "gal"}
